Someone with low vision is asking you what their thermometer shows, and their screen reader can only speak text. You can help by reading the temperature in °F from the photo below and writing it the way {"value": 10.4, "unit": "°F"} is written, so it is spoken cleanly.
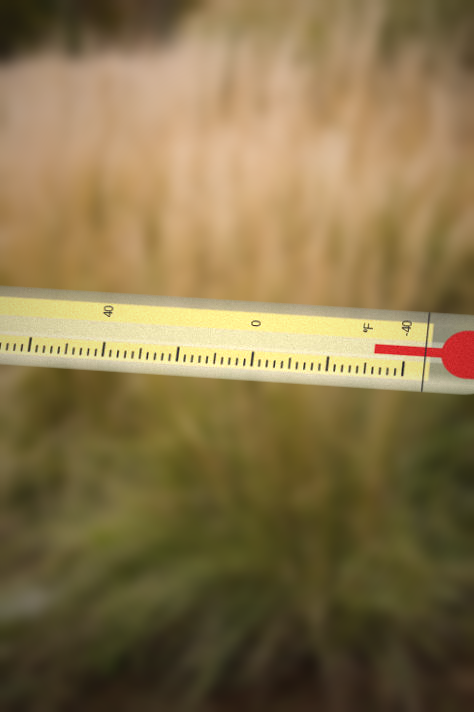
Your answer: {"value": -32, "unit": "°F"}
